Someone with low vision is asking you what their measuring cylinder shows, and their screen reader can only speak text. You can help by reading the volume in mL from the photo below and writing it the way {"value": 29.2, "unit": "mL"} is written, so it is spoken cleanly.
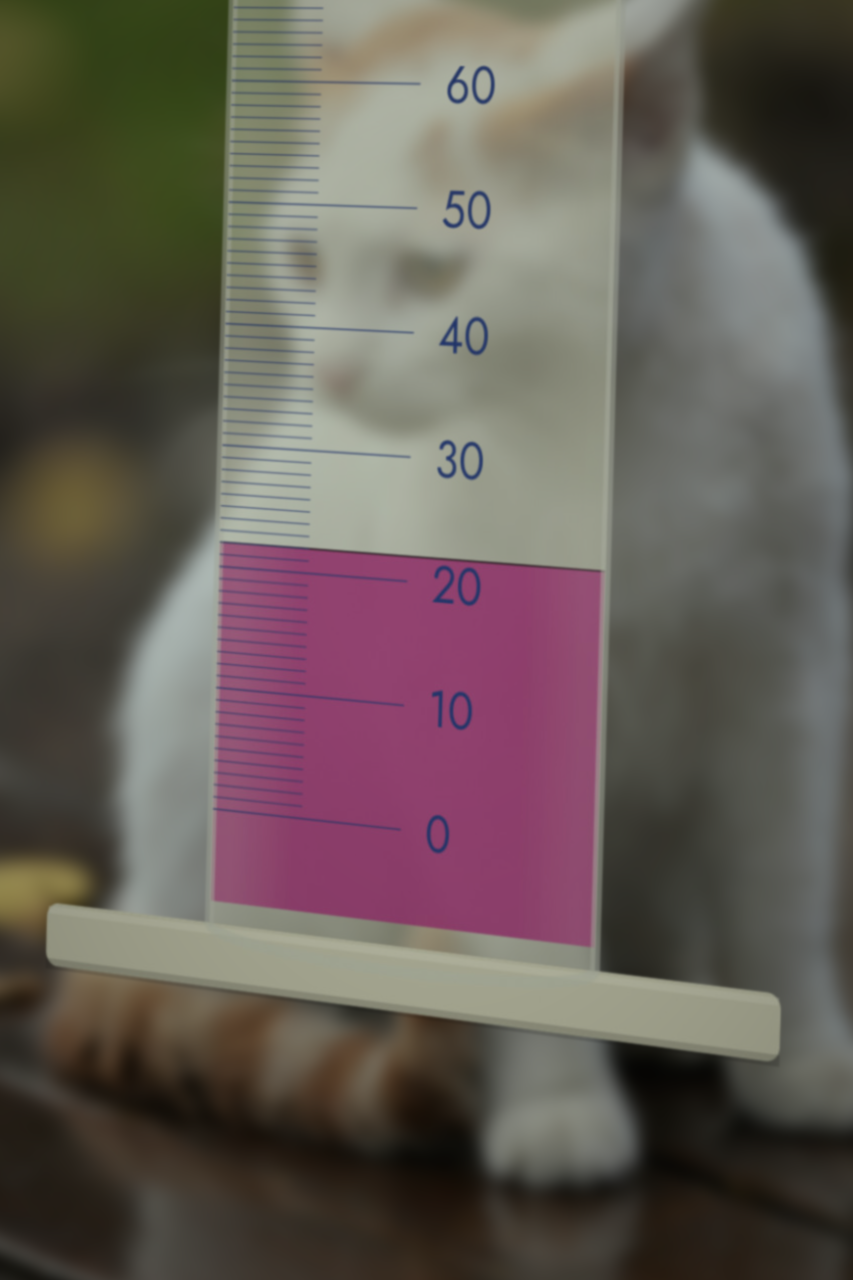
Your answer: {"value": 22, "unit": "mL"}
